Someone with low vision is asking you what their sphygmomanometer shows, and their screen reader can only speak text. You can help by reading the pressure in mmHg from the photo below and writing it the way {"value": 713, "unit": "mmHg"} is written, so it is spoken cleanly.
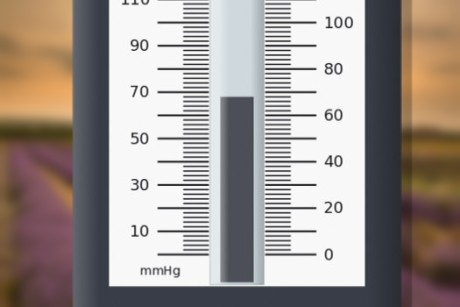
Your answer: {"value": 68, "unit": "mmHg"}
